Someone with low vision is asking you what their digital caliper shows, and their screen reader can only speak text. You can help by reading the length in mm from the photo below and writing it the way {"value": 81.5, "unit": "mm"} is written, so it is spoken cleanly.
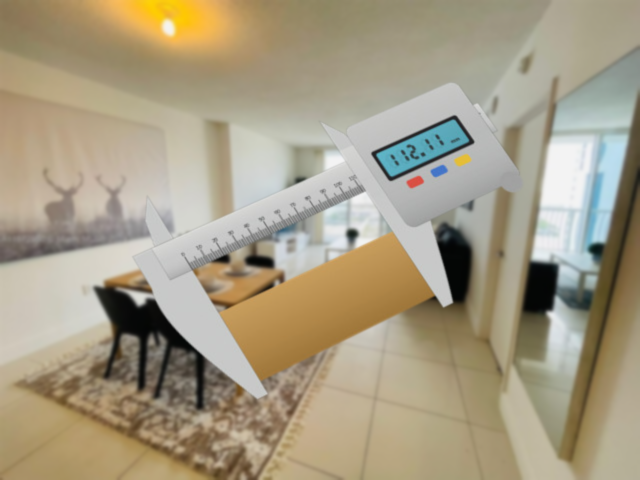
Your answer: {"value": 112.11, "unit": "mm"}
